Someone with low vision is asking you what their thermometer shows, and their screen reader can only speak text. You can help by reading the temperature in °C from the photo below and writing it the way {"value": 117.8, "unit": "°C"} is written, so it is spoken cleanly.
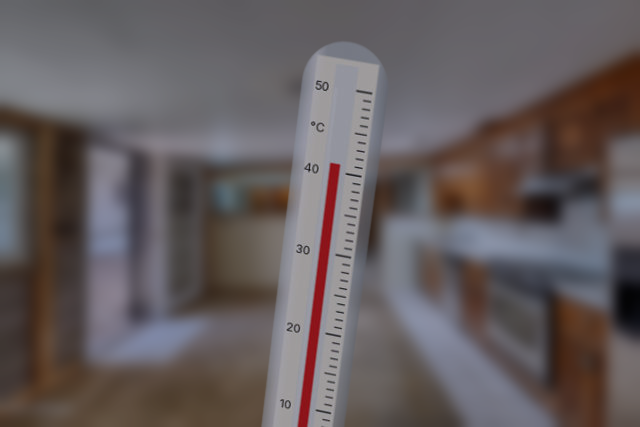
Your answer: {"value": 41, "unit": "°C"}
